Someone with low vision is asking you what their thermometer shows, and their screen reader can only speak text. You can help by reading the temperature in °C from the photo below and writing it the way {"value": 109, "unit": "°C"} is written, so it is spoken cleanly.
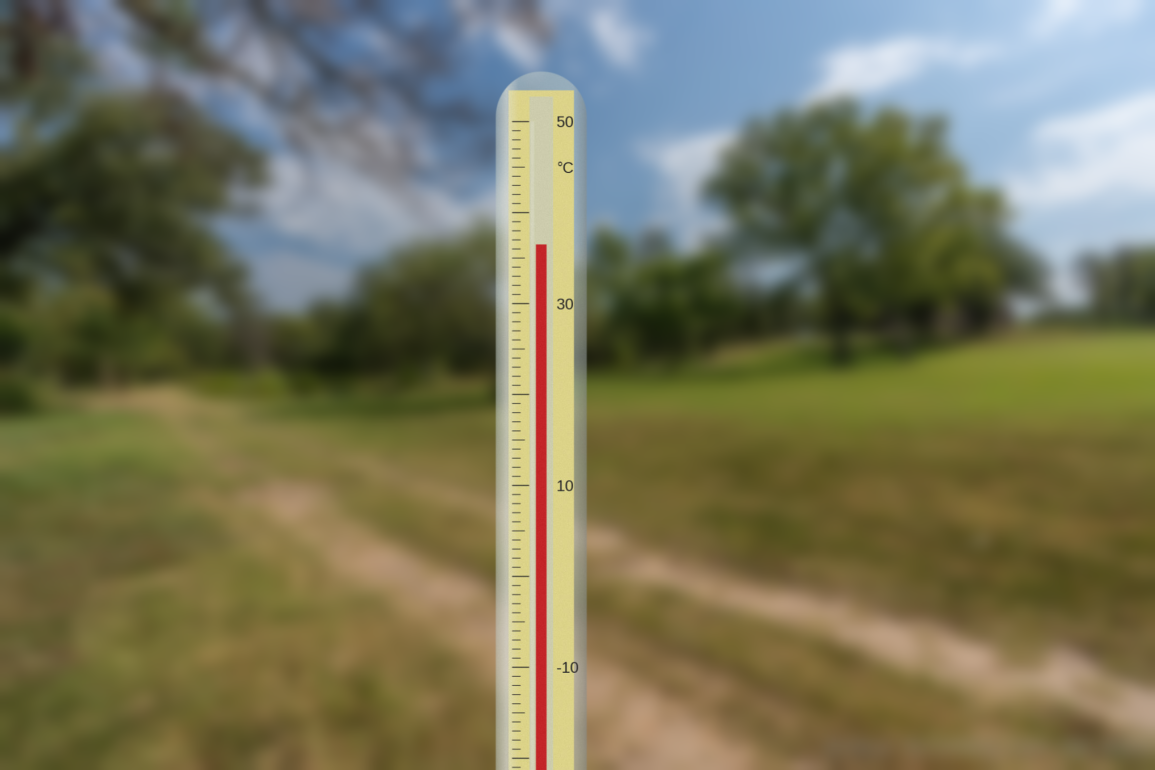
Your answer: {"value": 36.5, "unit": "°C"}
